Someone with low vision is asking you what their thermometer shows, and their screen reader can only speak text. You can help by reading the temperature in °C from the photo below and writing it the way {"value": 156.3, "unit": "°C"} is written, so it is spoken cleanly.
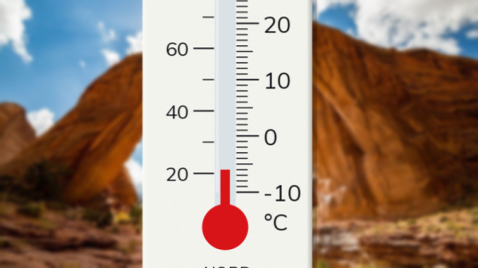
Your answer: {"value": -6, "unit": "°C"}
